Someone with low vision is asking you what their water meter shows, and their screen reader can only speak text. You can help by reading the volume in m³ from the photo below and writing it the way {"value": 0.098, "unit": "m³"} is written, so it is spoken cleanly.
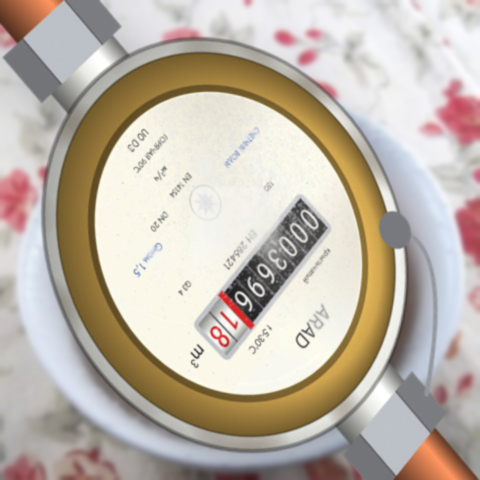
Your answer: {"value": 3696.18, "unit": "m³"}
